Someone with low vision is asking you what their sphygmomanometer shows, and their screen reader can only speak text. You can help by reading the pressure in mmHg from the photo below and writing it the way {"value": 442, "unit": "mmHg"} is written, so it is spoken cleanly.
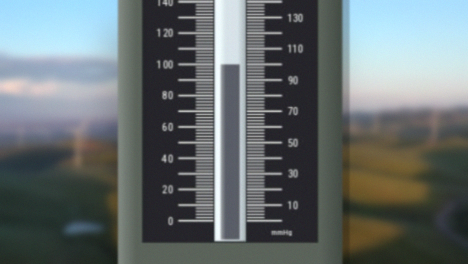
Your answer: {"value": 100, "unit": "mmHg"}
